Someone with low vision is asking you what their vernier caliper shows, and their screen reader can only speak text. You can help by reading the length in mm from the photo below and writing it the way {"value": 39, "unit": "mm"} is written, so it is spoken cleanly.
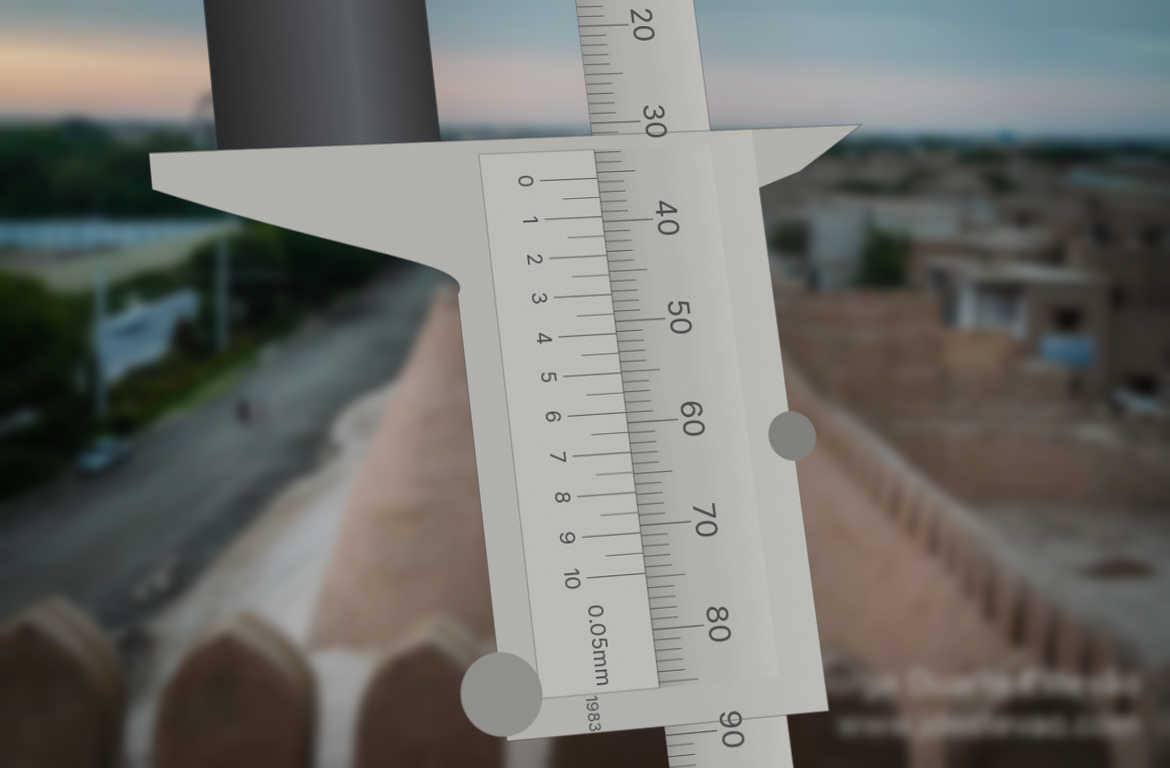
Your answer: {"value": 35.6, "unit": "mm"}
